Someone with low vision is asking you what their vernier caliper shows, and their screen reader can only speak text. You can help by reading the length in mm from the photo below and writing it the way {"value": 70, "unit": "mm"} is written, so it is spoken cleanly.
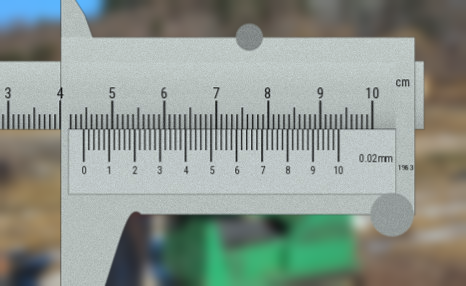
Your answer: {"value": 44.5, "unit": "mm"}
